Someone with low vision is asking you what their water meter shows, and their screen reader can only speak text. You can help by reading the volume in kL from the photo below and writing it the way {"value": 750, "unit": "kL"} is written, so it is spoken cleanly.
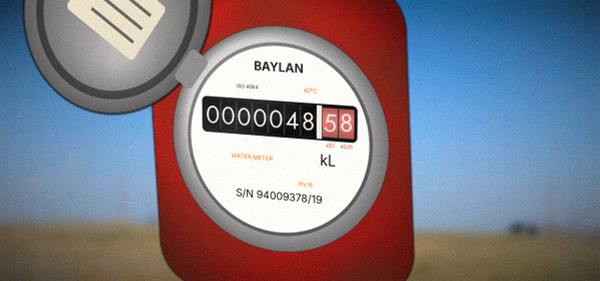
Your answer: {"value": 48.58, "unit": "kL"}
